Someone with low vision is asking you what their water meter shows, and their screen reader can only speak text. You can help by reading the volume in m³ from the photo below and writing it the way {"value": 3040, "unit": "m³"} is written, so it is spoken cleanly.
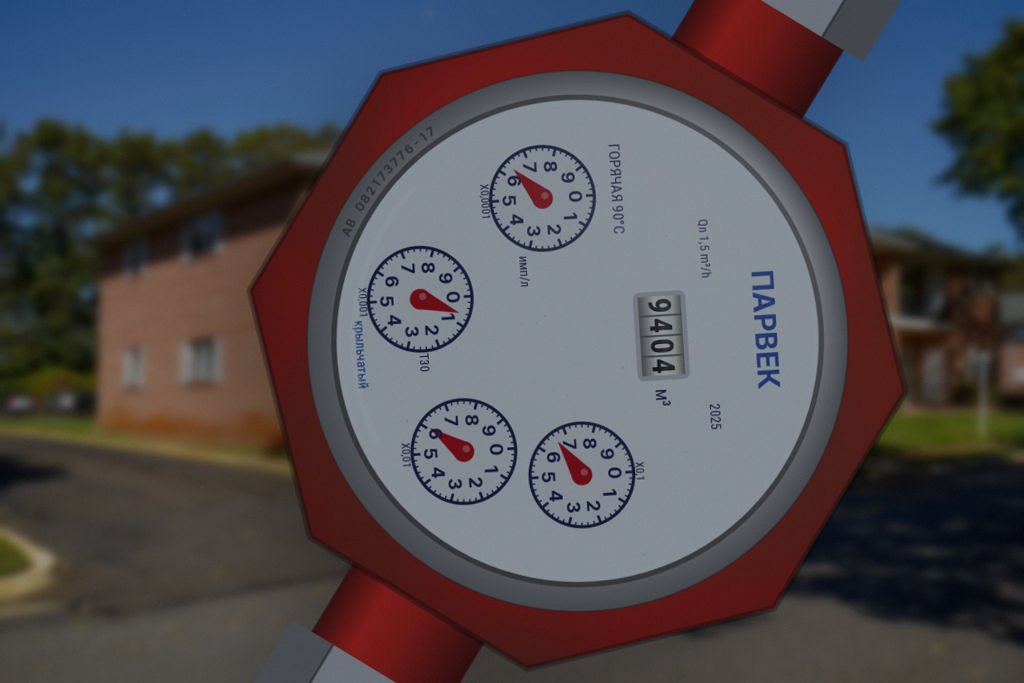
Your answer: {"value": 9404.6606, "unit": "m³"}
